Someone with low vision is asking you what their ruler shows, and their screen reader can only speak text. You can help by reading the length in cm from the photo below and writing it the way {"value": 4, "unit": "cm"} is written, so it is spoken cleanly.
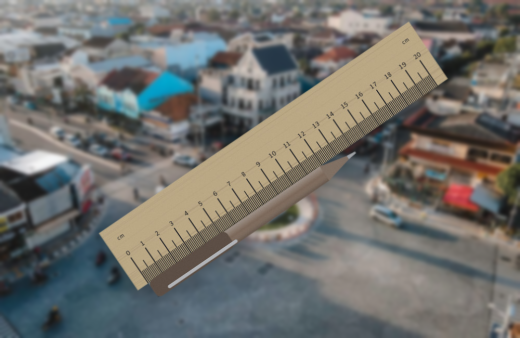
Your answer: {"value": 14, "unit": "cm"}
